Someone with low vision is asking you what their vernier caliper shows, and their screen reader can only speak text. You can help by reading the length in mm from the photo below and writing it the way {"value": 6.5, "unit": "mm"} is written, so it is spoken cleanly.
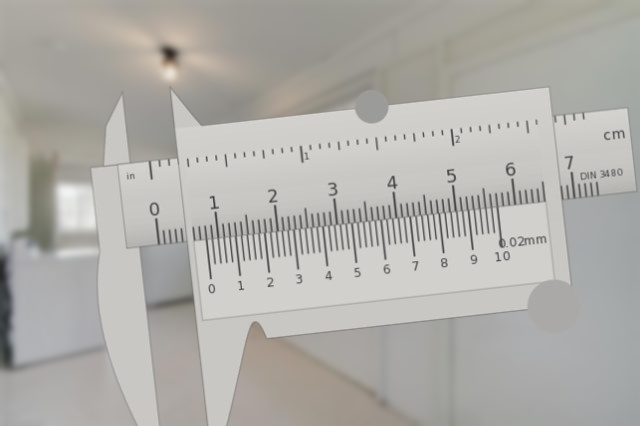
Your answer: {"value": 8.0, "unit": "mm"}
